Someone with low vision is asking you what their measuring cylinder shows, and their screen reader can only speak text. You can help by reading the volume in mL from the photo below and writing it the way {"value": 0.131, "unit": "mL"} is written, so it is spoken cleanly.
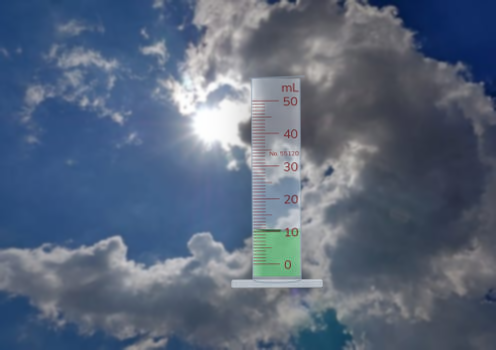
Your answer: {"value": 10, "unit": "mL"}
